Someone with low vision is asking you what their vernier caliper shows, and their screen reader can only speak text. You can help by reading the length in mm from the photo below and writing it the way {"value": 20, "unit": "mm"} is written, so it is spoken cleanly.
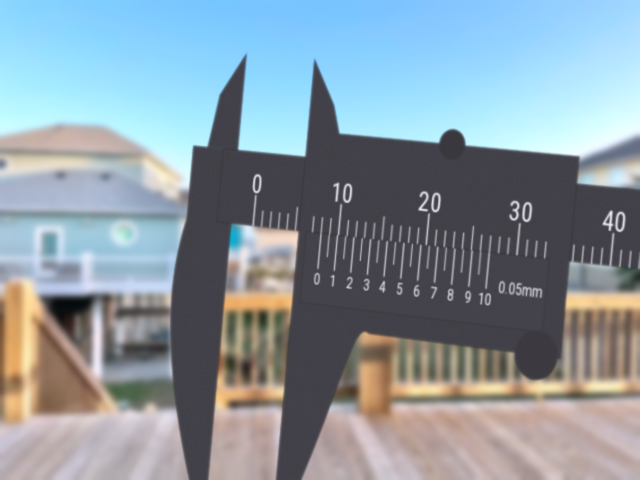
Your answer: {"value": 8.0, "unit": "mm"}
